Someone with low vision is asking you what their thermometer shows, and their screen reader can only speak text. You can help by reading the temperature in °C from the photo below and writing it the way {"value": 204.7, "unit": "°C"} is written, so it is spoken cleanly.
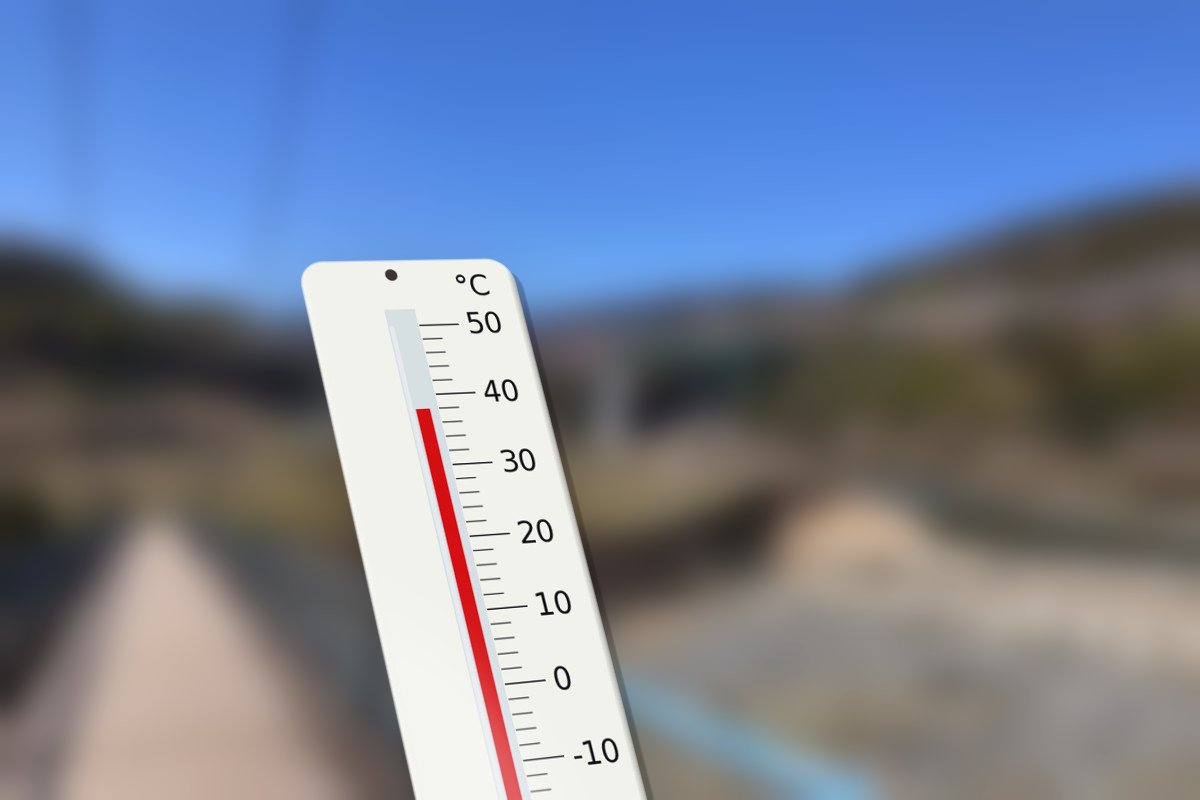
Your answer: {"value": 38, "unit": "°C"}
